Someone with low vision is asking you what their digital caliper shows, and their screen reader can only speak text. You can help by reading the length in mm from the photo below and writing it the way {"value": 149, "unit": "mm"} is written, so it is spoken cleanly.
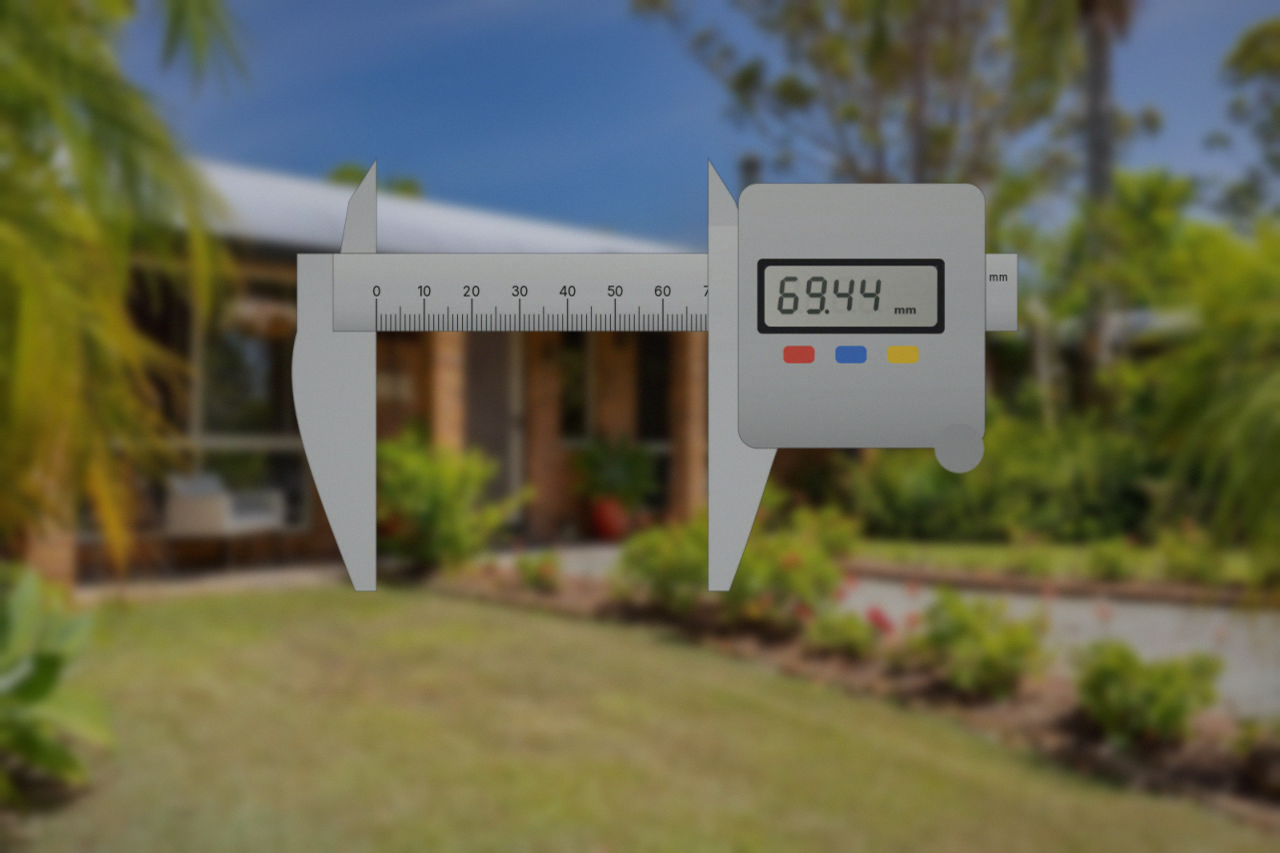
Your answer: {"value": 69.44, "unit": "mm"}
